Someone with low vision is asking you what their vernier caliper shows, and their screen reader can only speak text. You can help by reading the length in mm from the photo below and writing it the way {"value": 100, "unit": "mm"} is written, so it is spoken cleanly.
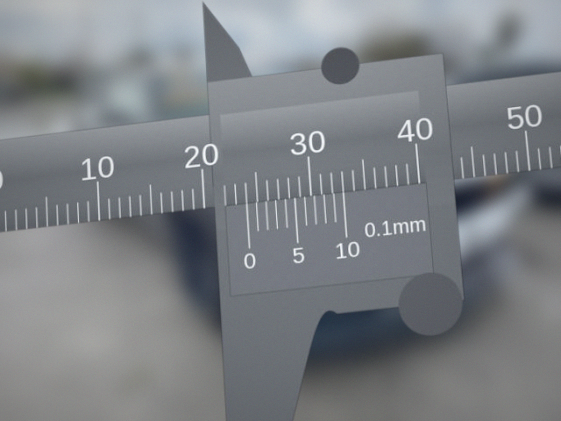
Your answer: {"value": 24.0, "unit": "mm"}
